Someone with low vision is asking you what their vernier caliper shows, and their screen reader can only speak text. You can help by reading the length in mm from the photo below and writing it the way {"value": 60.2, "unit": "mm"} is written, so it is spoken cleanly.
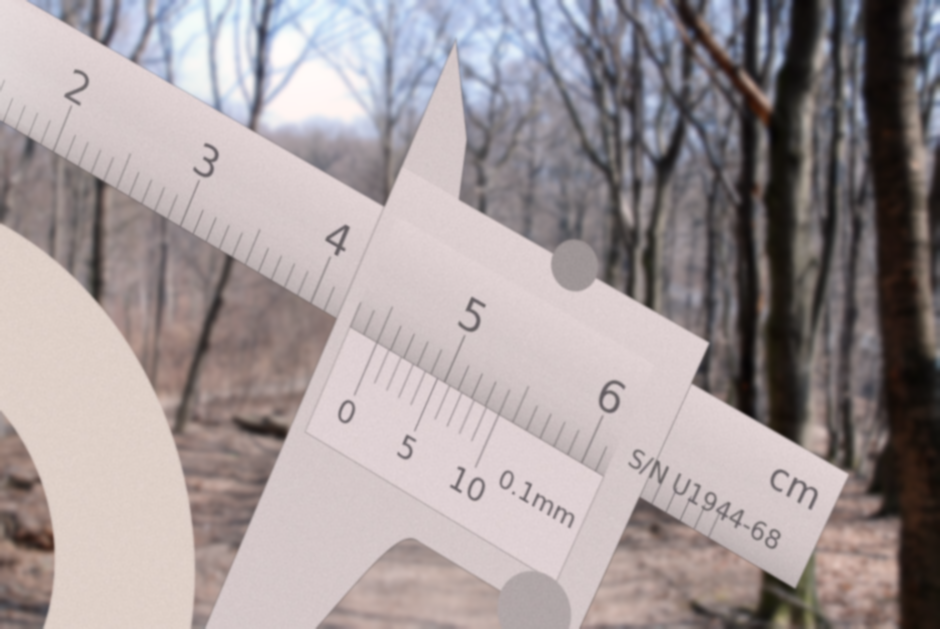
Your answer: {"value": 45.0, "unit": "mm"}
